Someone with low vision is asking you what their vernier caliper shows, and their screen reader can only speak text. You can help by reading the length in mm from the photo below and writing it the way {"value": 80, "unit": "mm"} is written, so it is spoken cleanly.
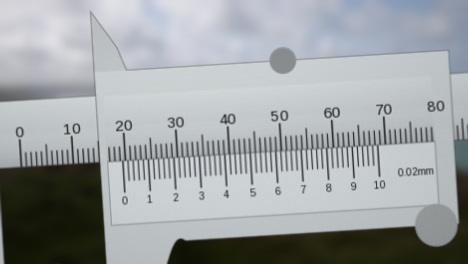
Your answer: {"value": 19.5, "unit": "mm"}
